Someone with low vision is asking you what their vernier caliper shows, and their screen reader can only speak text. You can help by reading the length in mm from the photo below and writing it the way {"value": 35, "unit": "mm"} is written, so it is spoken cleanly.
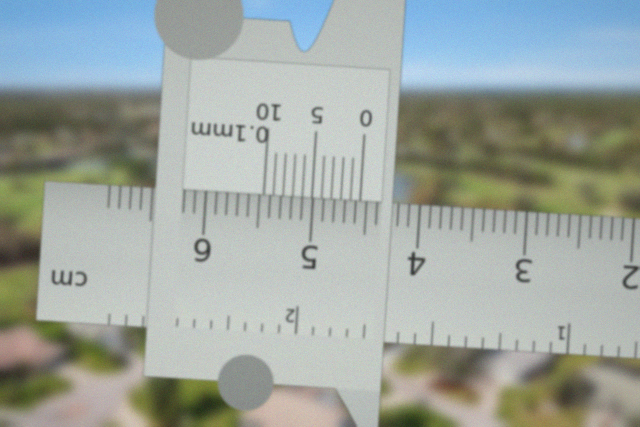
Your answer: {"value": 45.6, "unit": "mm"}
